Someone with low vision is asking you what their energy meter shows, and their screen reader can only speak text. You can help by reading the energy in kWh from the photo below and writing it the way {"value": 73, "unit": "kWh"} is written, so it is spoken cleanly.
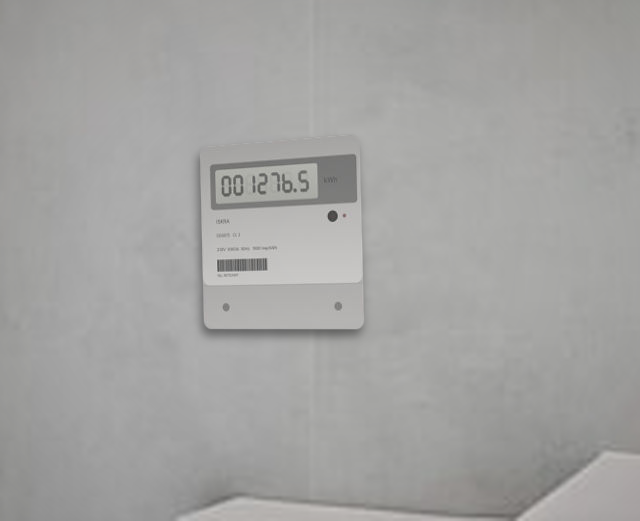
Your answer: {"value": 1276.5, "unit": "kWh"}
